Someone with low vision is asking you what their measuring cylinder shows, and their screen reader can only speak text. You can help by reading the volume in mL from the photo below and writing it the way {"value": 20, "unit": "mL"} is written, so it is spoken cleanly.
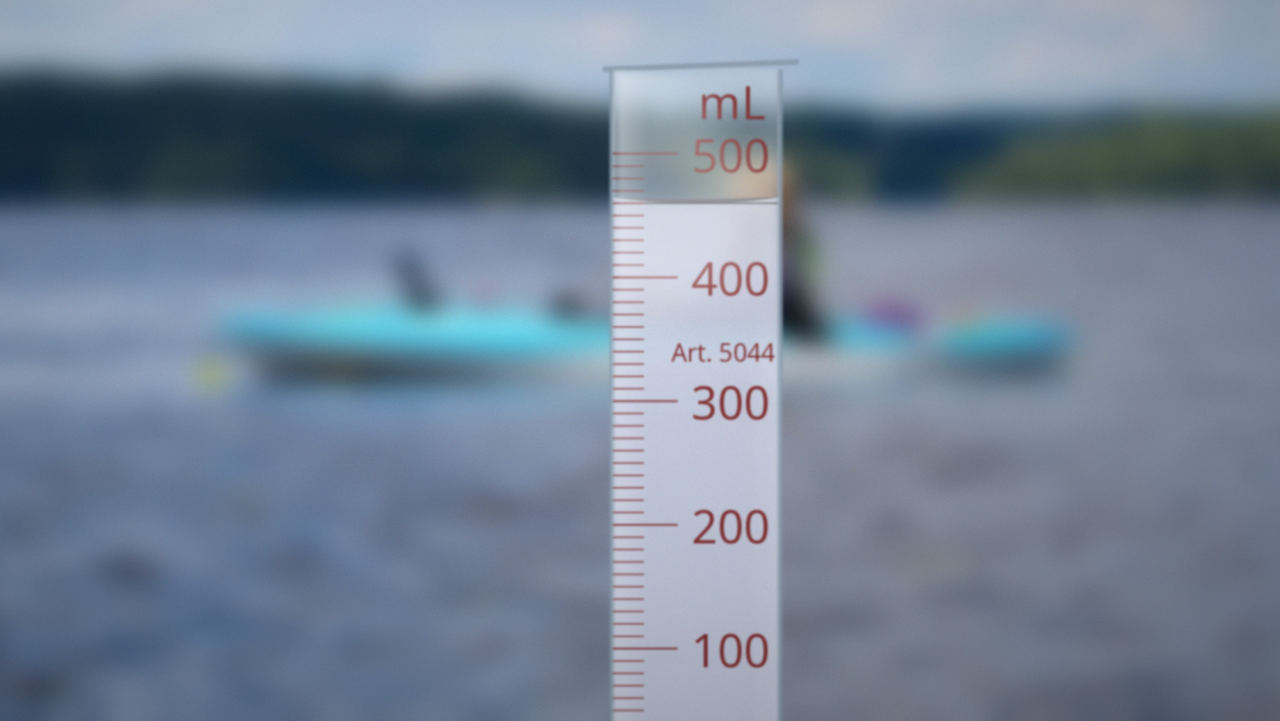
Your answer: {"value": 460, "unit": "mL"}
